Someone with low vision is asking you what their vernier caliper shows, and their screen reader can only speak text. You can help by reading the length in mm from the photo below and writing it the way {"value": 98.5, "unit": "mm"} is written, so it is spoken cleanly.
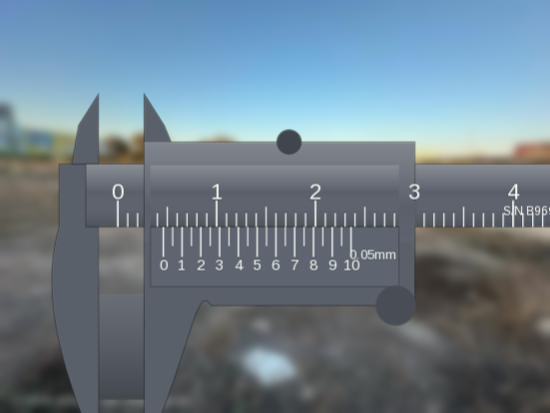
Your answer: {"value": 4.6, "unit": "mm"}
